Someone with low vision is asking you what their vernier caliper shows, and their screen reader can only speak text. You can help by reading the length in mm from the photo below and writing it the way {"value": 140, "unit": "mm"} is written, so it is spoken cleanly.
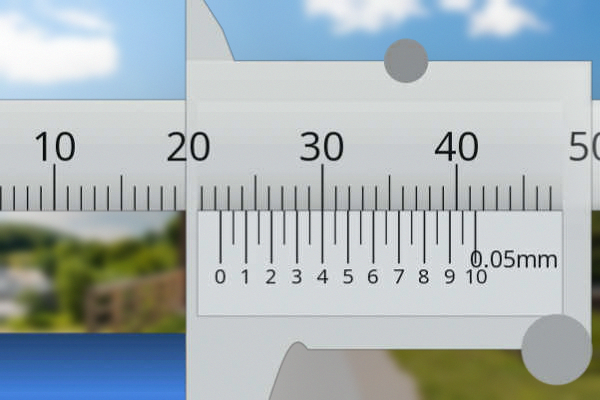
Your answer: {"value": 22.4, "unit": "mm"}
